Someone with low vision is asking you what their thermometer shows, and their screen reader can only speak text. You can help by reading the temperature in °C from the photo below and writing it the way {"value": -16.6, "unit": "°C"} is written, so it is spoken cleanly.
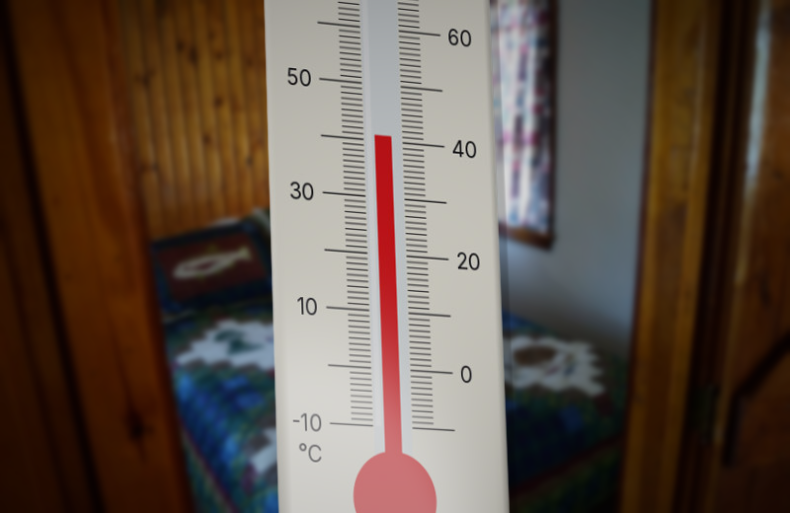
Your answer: {"value": 41, "unit": "°C"}
